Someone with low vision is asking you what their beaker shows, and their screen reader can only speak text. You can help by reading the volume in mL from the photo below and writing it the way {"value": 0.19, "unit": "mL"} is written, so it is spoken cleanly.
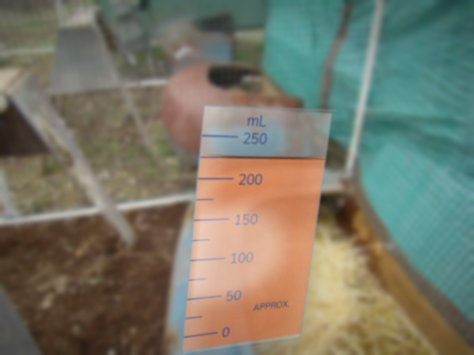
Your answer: {"value": 225, "unit": "mL"}
